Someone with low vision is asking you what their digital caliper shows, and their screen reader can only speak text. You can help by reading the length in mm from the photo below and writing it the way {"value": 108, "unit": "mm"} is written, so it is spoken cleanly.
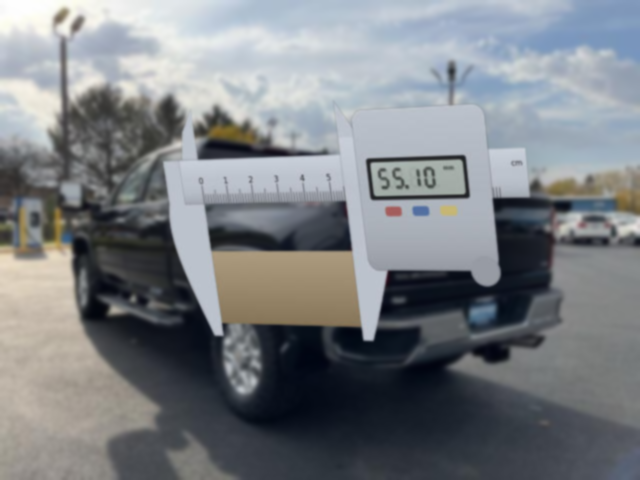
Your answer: {"value": 55.10, "unit": "mm"}
